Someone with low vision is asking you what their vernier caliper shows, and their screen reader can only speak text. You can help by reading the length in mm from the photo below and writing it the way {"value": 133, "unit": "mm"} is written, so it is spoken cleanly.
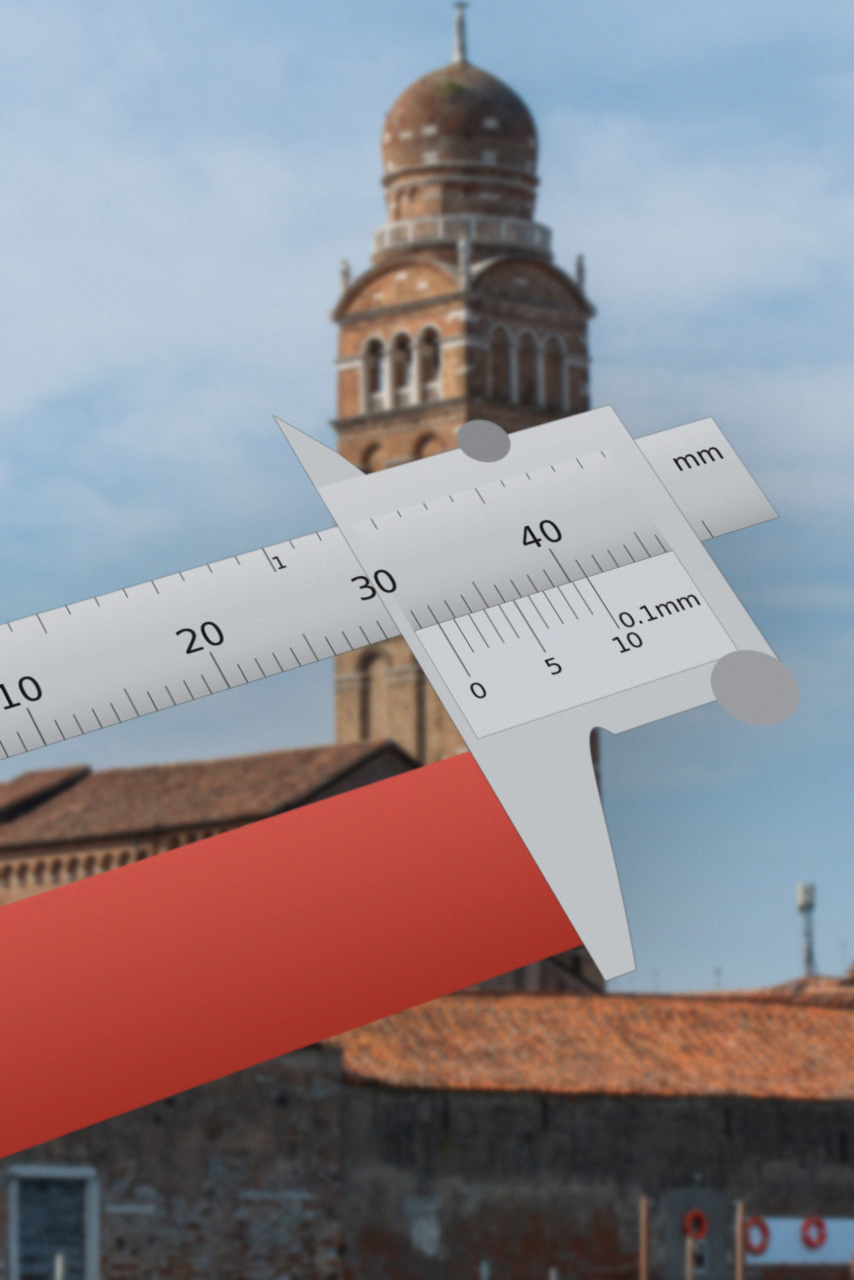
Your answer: {"value": 32.0, "unit": "mm"}
